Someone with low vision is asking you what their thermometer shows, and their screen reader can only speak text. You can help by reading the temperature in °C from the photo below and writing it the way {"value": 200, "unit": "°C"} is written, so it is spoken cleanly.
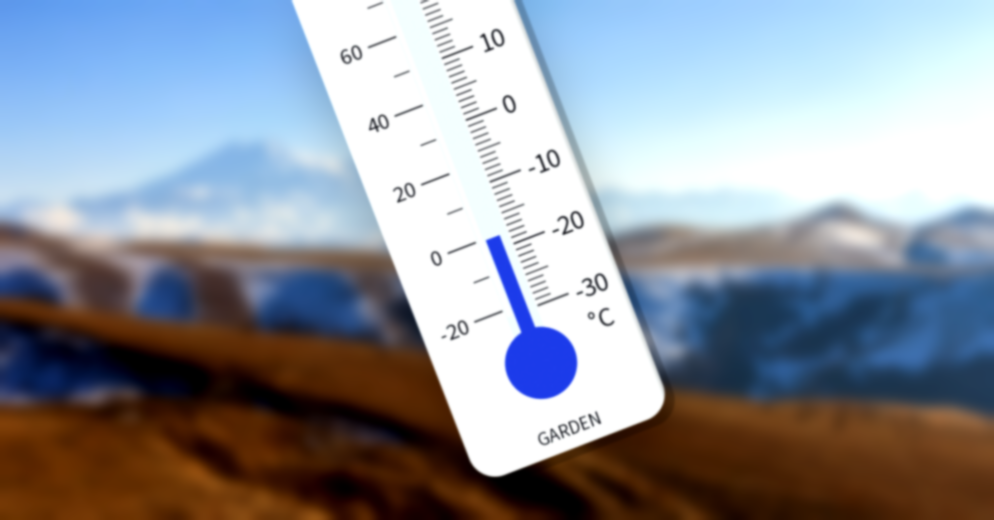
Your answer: {"value": -18, "unit": "°C"}
